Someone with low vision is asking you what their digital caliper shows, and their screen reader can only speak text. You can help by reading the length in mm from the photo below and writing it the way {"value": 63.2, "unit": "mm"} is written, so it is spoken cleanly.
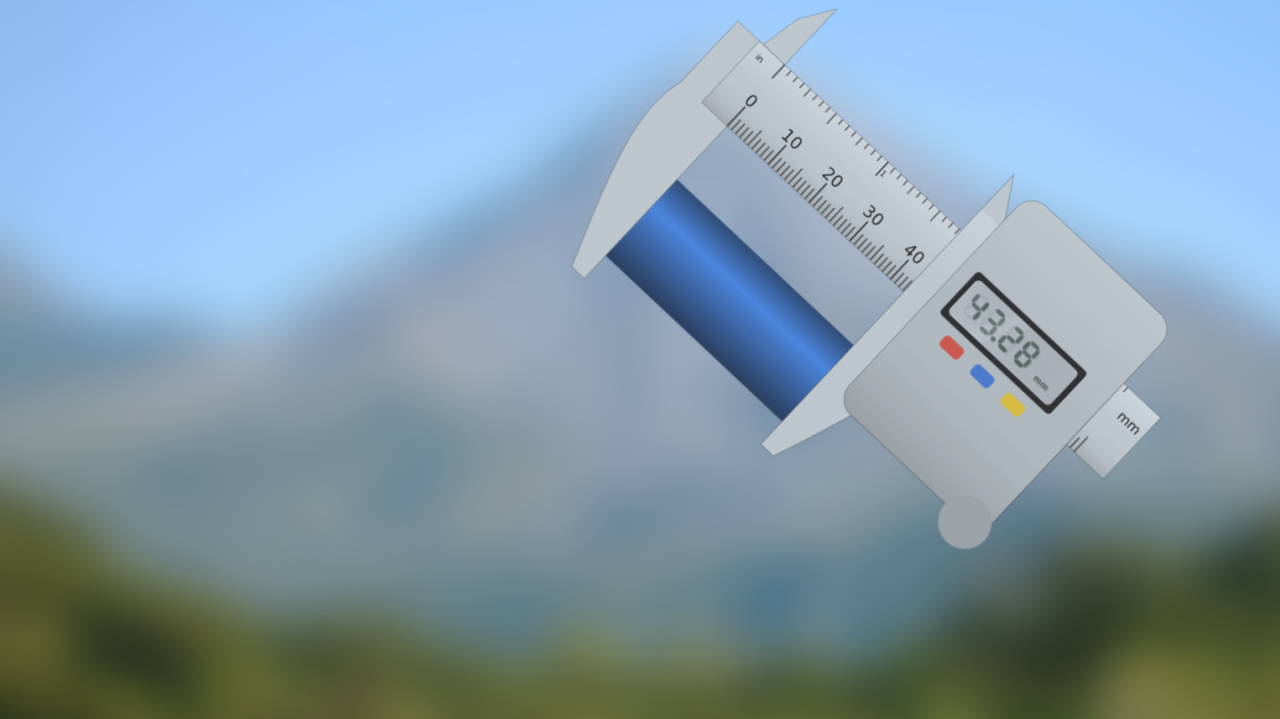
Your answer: {"value": 43.28, "unit": "mm"}
